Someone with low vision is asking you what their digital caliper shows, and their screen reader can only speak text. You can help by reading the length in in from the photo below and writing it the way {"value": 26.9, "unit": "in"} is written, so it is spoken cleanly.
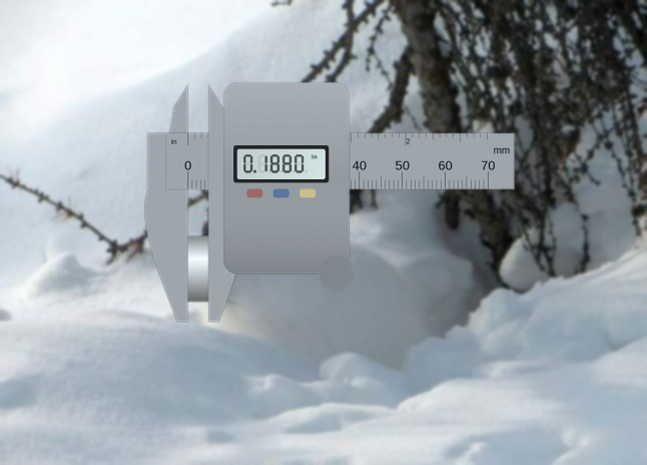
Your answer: {"value": 0.1880, "unit": "in"}
